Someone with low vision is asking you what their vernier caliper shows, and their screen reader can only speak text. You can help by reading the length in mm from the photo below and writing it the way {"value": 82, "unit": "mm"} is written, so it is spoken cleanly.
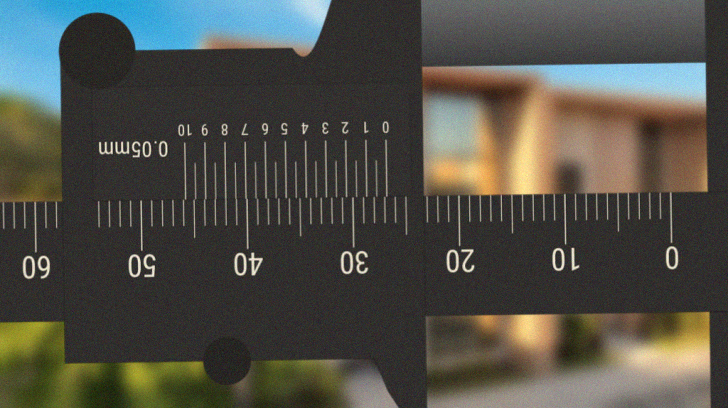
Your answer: {"value": 26.8, "unit": "mm"}
